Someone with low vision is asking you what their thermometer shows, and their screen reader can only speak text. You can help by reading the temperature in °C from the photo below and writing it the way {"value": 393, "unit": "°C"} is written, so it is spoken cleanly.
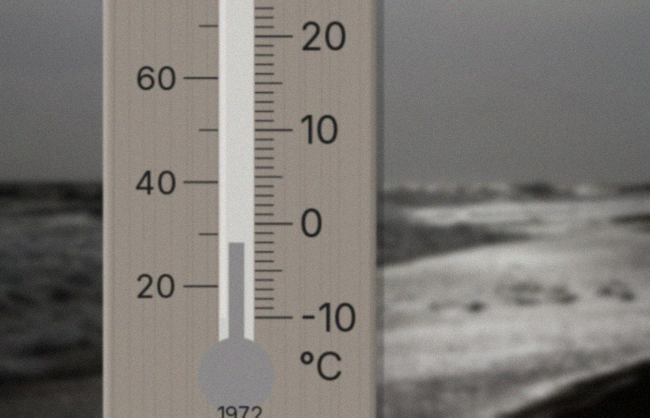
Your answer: {"value": -2, "unit": "°C"}
